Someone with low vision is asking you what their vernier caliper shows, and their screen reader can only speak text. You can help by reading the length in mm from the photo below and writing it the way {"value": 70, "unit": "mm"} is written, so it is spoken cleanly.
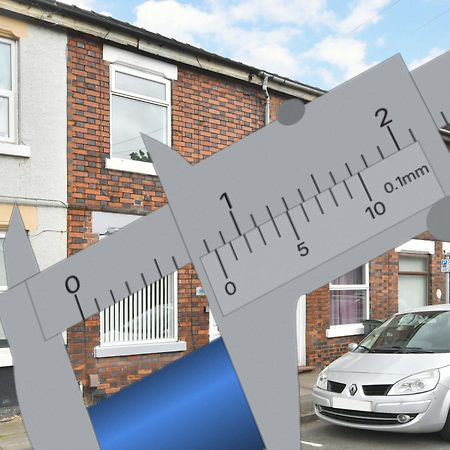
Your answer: {"value": 8.4, "unit": "mm"}
